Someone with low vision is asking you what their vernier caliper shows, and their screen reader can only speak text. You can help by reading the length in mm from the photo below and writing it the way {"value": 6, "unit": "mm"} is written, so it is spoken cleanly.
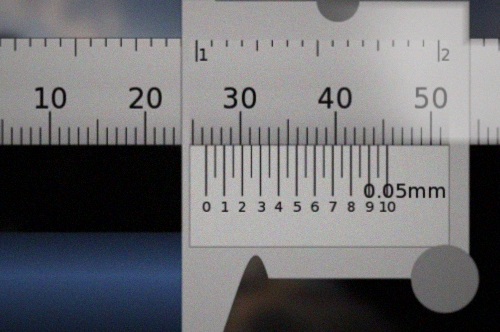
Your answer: {"value": 26.4, "unit": "mm"}
